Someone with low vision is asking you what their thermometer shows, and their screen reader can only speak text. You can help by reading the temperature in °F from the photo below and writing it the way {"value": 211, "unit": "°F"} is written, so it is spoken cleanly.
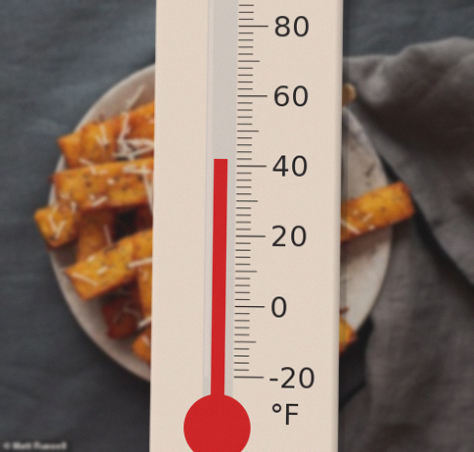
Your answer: {"value": 42, "unit": "°F"}
